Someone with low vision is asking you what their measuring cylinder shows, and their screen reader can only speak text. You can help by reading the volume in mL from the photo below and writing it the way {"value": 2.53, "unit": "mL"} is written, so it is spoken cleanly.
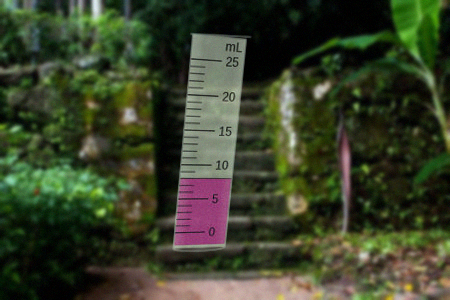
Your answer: {"value": 8, "unit": "mL"}
